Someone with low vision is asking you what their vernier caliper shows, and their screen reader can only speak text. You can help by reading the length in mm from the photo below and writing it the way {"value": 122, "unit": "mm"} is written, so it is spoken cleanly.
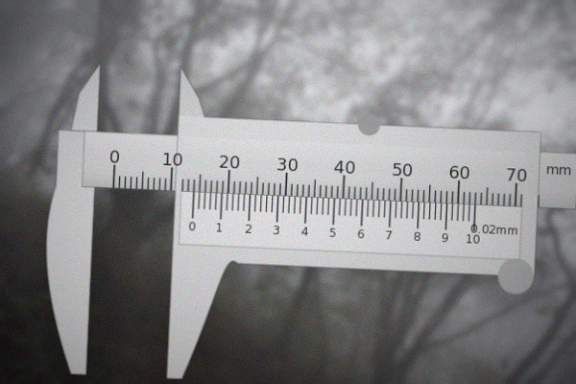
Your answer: {"value": 14.0, "unit": "mm"}
